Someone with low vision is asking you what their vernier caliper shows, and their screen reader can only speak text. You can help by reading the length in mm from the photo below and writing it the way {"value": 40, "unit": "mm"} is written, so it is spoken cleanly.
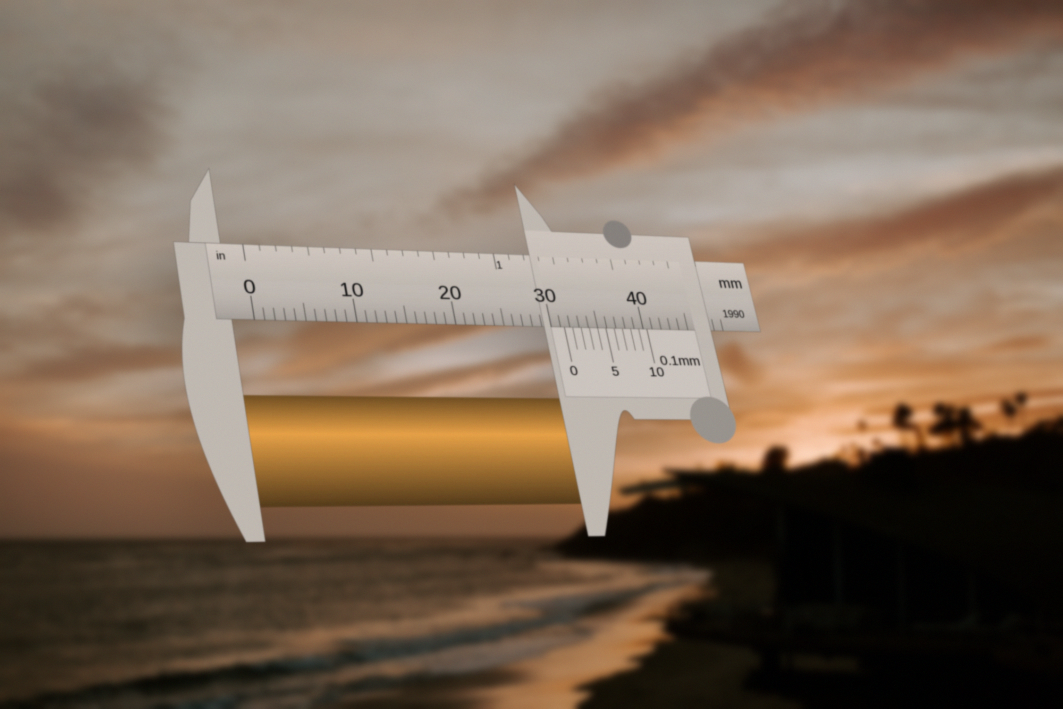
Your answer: {"value": 31.4, "unit": "mm"}
